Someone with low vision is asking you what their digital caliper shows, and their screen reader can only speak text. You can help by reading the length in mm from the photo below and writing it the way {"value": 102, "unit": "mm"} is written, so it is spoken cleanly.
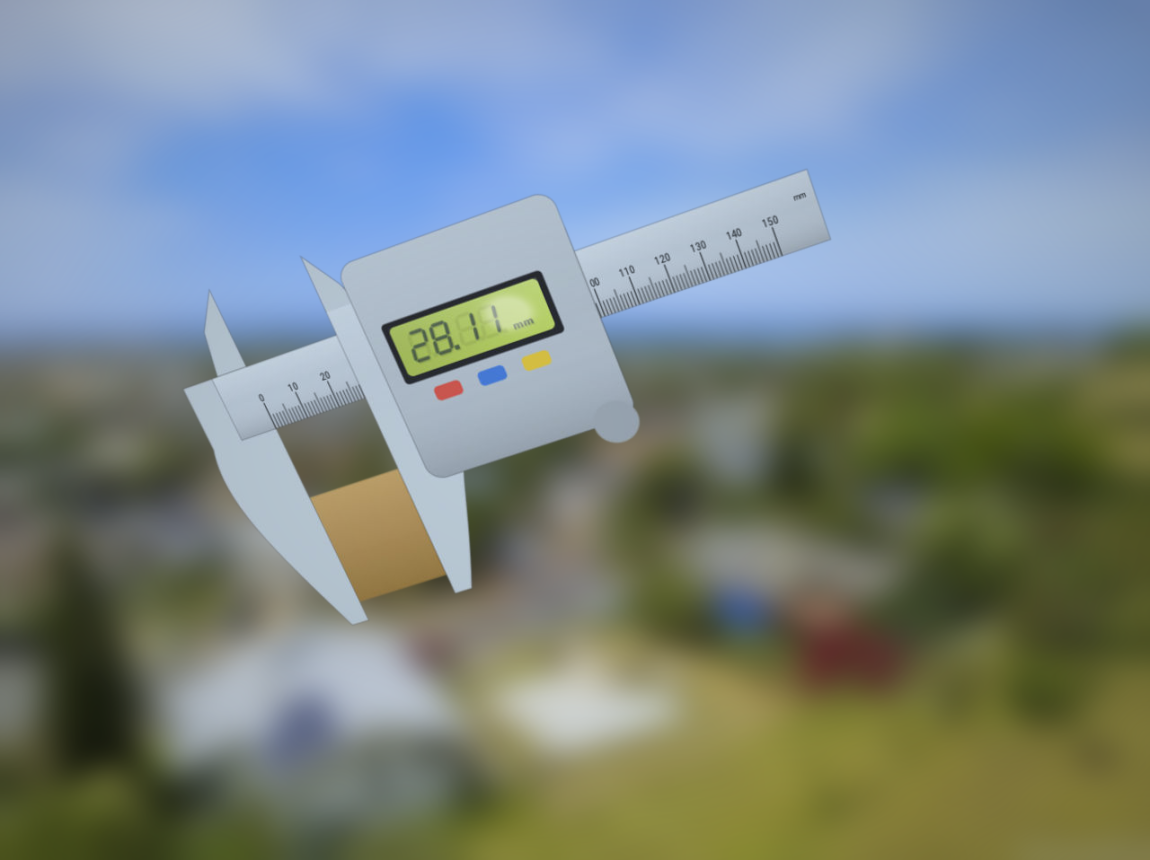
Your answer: {"value": 28.11, "unit": "mm"}
